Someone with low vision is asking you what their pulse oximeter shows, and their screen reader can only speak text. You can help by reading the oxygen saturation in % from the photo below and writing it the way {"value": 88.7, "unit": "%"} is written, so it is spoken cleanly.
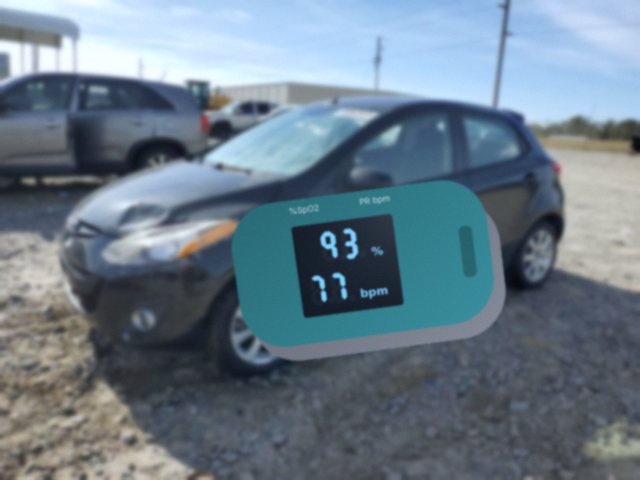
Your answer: {"value": 93, "unit": "%"}
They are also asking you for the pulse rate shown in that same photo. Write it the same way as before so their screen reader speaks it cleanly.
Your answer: {"value": 77, "unit": "bpm"}
